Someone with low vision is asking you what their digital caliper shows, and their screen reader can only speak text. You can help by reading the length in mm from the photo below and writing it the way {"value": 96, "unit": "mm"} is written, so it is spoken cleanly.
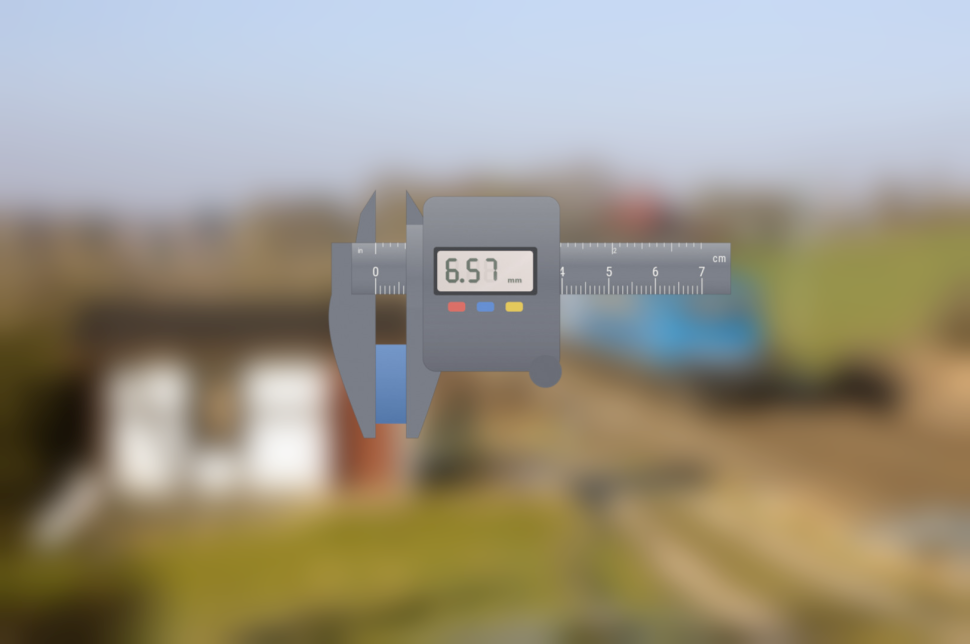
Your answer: {"value": 6.57, "unit": "mm"}
